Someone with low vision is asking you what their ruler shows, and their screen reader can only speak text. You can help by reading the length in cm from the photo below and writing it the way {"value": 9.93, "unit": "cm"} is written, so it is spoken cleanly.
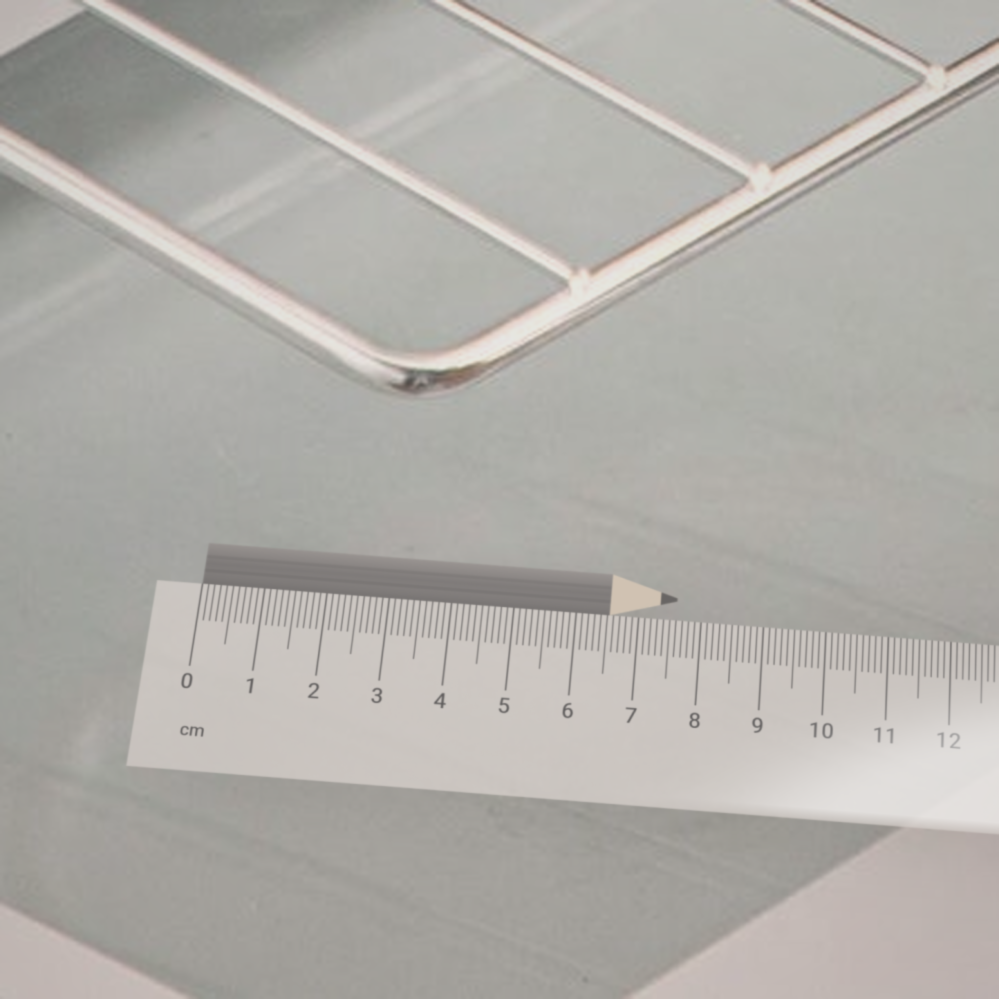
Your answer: {"value": 7.6, "unit": "cm"}
